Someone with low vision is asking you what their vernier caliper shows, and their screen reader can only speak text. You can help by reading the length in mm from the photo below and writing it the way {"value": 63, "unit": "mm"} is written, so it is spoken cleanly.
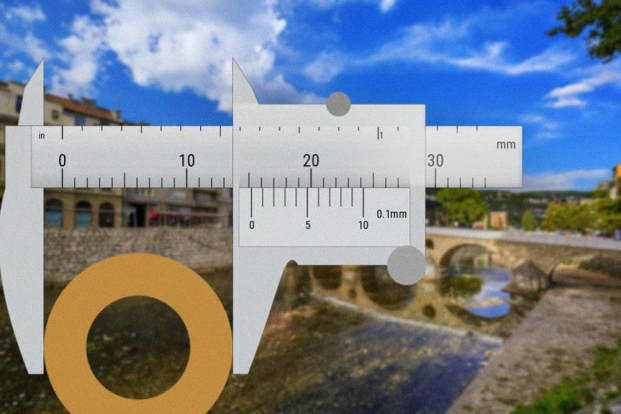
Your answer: {"value": 15.2, "unit": "mm"}
